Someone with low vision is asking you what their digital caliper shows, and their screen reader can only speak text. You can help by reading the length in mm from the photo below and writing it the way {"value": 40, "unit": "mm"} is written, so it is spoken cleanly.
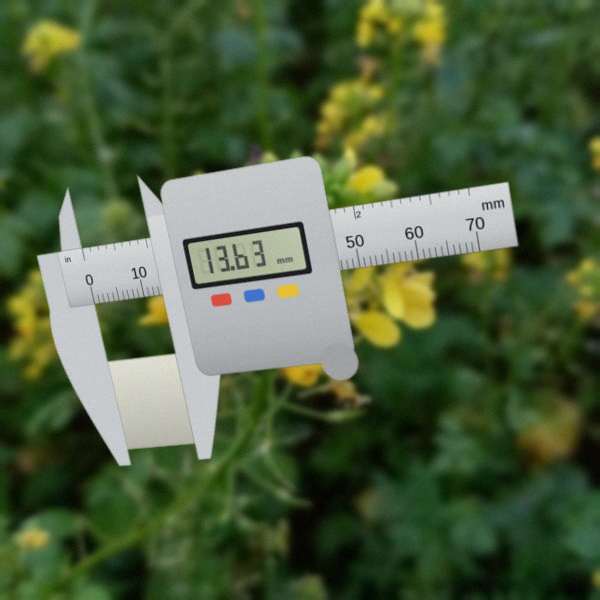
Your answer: {"value": 13.63, "unit": "mm"}
